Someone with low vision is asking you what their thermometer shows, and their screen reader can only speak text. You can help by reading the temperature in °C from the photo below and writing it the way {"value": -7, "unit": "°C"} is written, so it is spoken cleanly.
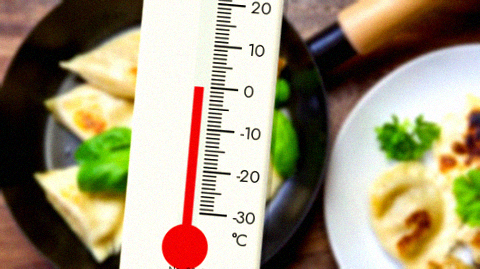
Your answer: {"value": 0, "unit": "°C"}
